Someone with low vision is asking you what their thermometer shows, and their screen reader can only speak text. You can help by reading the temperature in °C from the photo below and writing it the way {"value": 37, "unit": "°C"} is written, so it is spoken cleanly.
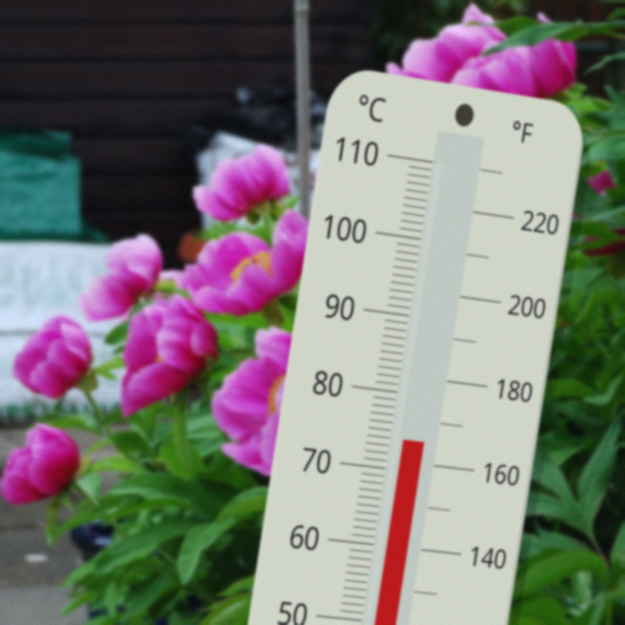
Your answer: {"value": 74, "unit": "°C"}
